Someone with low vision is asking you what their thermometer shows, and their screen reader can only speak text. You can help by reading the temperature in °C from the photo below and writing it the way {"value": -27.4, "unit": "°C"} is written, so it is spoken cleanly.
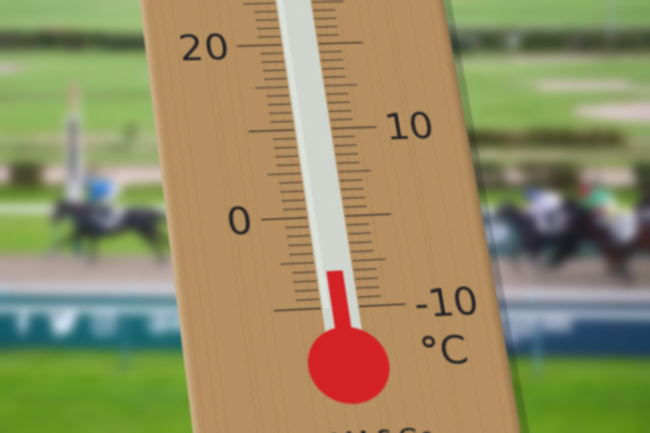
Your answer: {"value": -6, "unit": "°C"}
